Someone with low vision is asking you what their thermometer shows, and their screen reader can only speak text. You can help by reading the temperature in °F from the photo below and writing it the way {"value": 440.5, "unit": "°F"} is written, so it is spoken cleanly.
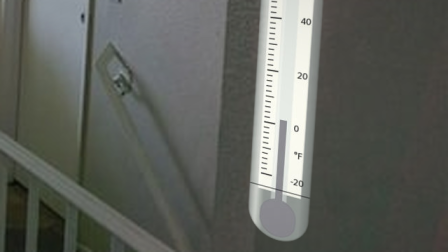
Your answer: {"value": 2, "unit": "°F"}
